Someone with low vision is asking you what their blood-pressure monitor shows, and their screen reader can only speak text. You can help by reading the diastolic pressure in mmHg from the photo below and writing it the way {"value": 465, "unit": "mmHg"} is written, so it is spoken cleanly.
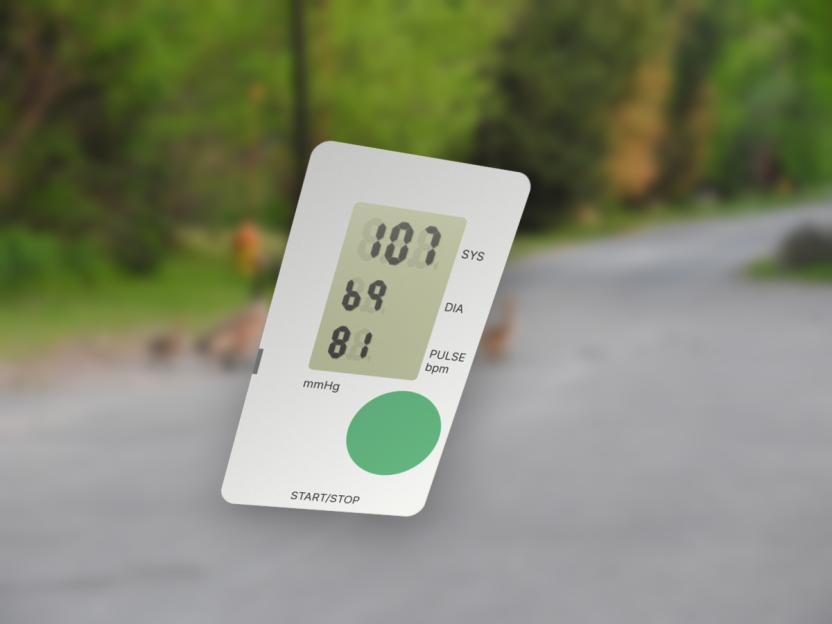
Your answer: {"value": 69, "unit": "mmHg"}
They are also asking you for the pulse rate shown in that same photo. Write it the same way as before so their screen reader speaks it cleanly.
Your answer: {"value": 81, "unit": "bpm"}
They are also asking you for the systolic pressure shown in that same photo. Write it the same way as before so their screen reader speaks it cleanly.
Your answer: {"value": 107, "unit": "mmHg"}
